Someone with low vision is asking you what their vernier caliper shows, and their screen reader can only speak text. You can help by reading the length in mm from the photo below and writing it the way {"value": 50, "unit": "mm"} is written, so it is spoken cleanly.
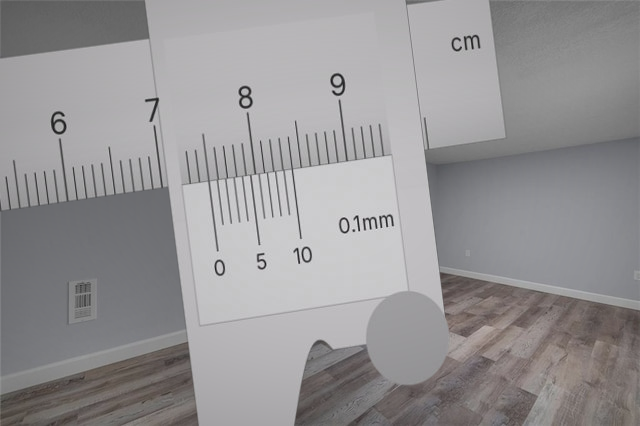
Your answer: {"value": 75.0, "unit": "mm"}
